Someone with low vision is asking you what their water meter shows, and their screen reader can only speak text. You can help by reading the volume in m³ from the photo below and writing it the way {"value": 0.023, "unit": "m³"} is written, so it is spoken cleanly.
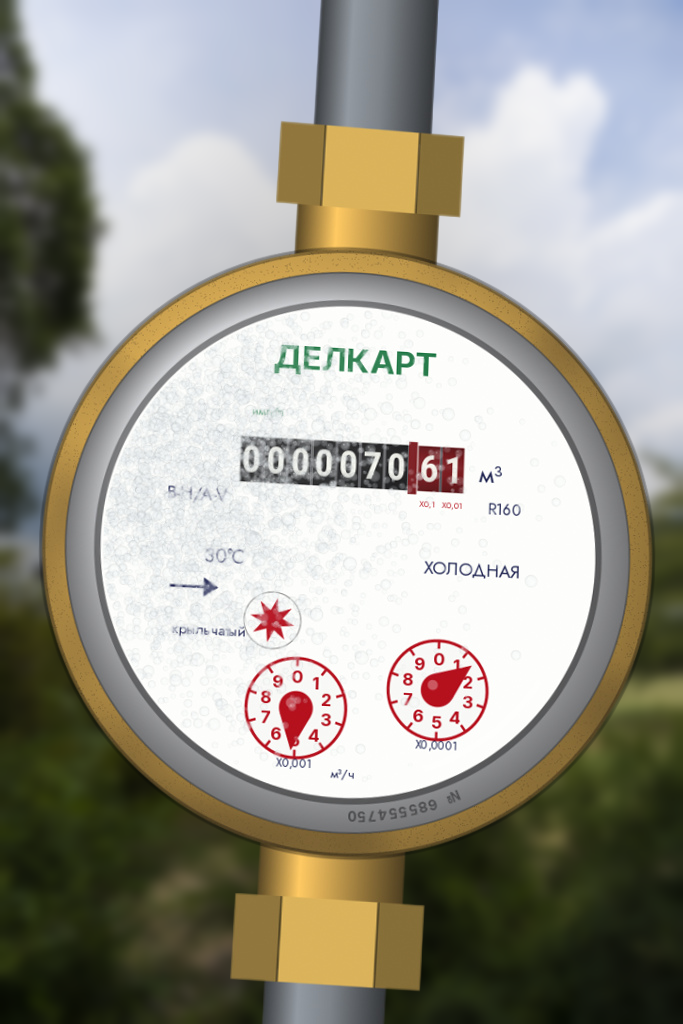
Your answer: {"value": 70.6151, "unit": "m³"}
